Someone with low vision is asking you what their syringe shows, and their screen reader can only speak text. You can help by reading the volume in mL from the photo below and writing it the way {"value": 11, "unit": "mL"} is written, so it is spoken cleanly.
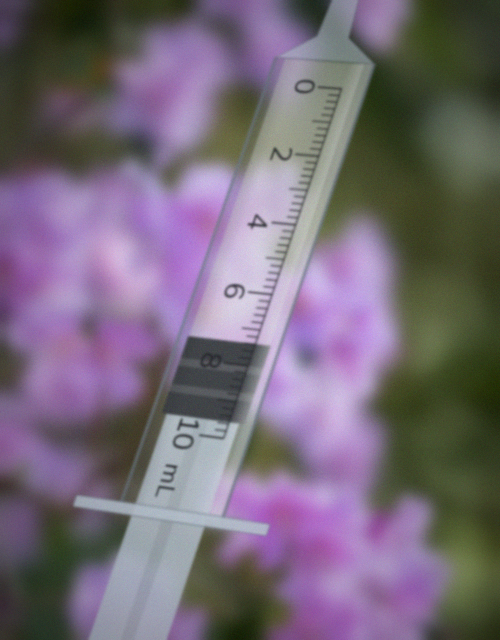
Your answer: {"value": 7.4, "unit": "mL"}
